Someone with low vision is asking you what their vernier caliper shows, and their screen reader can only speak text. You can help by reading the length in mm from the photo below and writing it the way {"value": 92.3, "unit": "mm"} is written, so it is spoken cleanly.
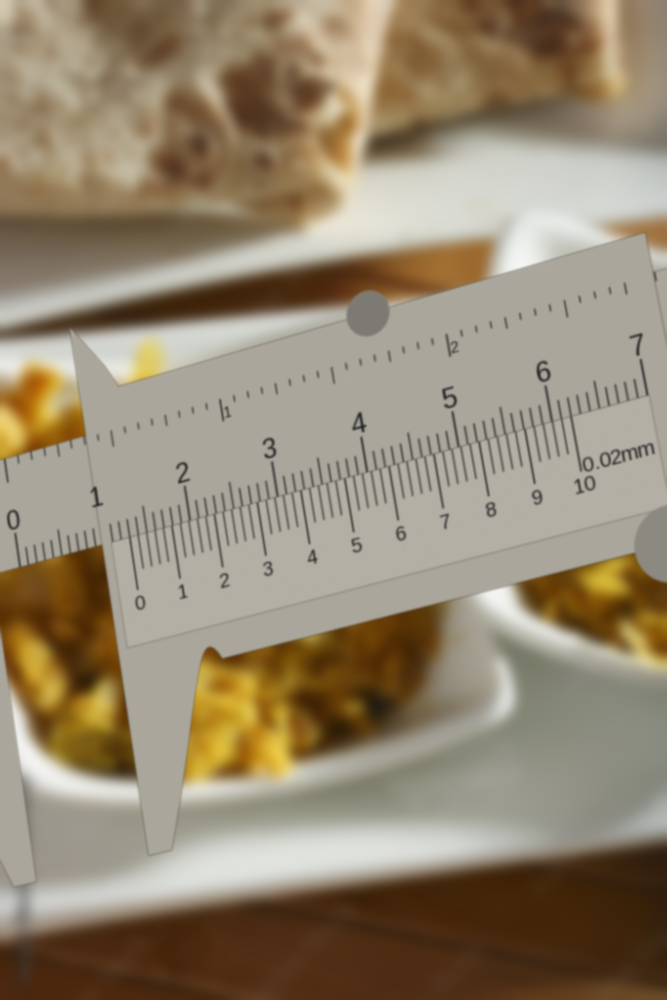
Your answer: {"value": 13.0, "unit": "mm"}
